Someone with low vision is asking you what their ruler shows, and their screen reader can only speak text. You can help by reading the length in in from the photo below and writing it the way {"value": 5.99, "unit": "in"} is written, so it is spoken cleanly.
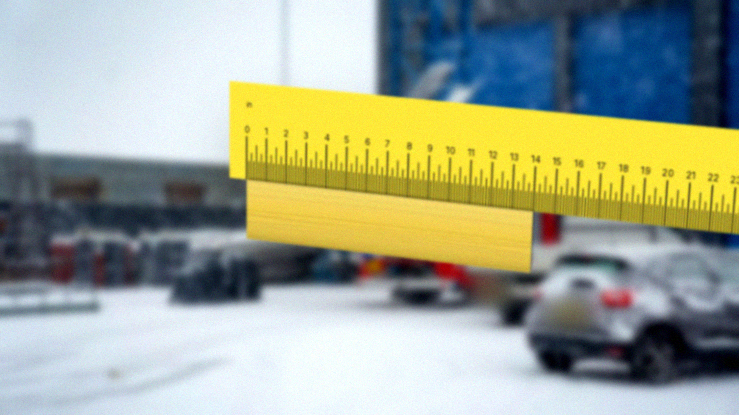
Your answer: {"value": 14, "unit": "in"}
